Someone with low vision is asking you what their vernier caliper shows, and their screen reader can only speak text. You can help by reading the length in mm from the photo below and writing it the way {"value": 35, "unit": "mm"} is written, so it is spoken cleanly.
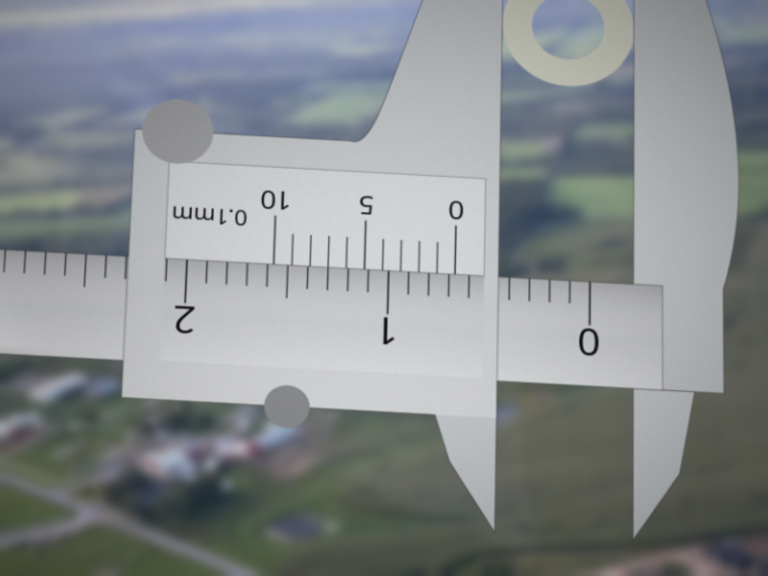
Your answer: {"value": 6.7, "unit": "mm"}
